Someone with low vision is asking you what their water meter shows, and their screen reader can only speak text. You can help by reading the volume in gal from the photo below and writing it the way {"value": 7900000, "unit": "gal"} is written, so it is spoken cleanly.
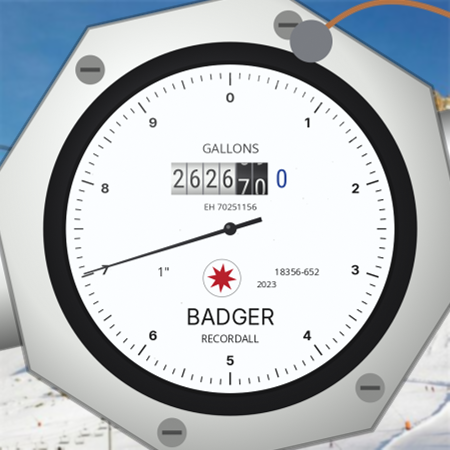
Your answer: {"value": 2626697.0, "unit": "gal"}
